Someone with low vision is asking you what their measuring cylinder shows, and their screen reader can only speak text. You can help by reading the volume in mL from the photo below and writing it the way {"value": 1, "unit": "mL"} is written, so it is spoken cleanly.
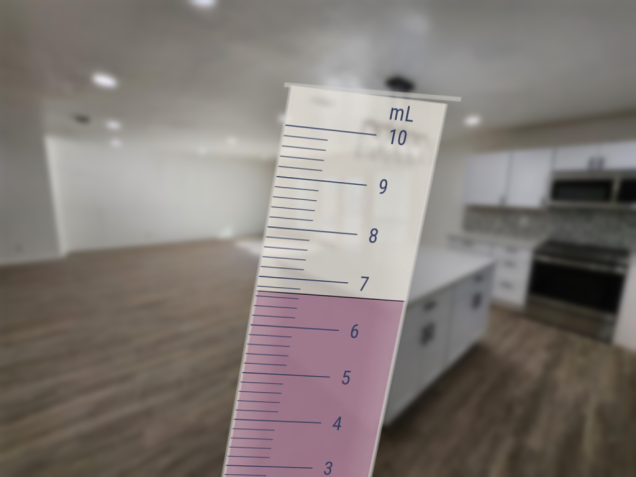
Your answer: {"value": 6.7, "unit": "mL"}
